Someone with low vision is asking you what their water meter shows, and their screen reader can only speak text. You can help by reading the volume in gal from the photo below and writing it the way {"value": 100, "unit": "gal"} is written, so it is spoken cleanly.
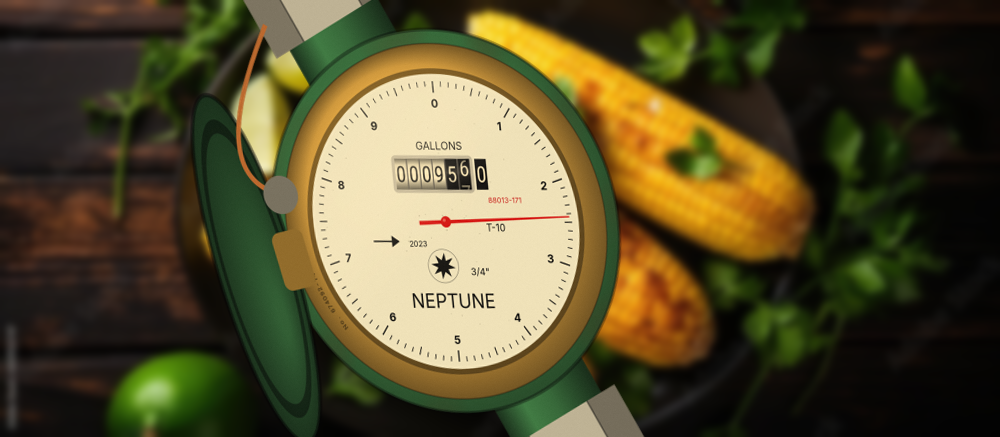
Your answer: {"value": 9562.4, "unit": "gal"}
